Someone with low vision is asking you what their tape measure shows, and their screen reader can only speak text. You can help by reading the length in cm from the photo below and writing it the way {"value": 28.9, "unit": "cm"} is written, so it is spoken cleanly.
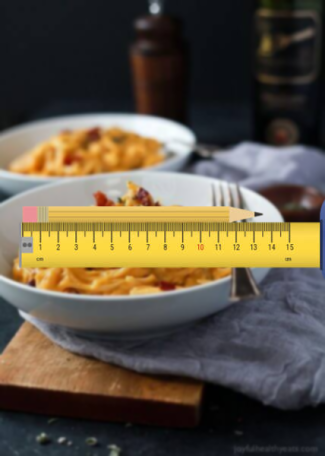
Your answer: {"value": 13.5, "unit": "cm"}
